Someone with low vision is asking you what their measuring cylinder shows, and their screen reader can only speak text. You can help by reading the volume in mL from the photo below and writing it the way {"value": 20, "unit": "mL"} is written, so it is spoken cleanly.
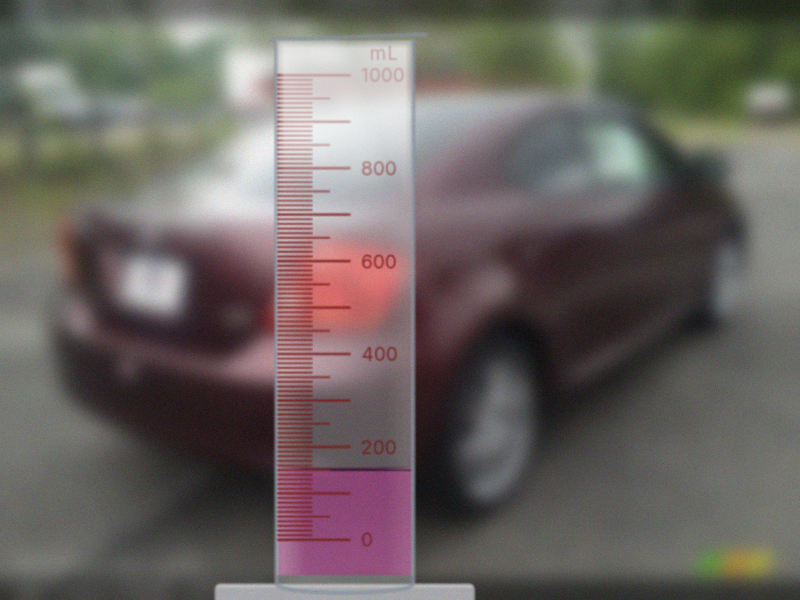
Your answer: {"value": 150, "unit": "mL"}
